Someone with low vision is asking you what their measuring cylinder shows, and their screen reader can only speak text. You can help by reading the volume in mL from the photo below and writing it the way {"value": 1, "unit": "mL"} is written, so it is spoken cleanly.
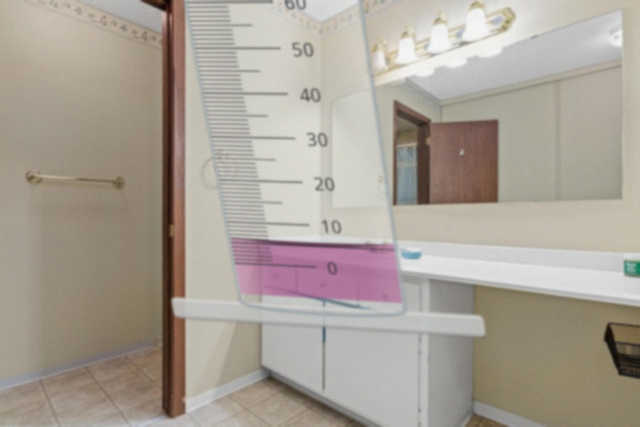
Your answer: {"value": 5, "unit": "mL"}
